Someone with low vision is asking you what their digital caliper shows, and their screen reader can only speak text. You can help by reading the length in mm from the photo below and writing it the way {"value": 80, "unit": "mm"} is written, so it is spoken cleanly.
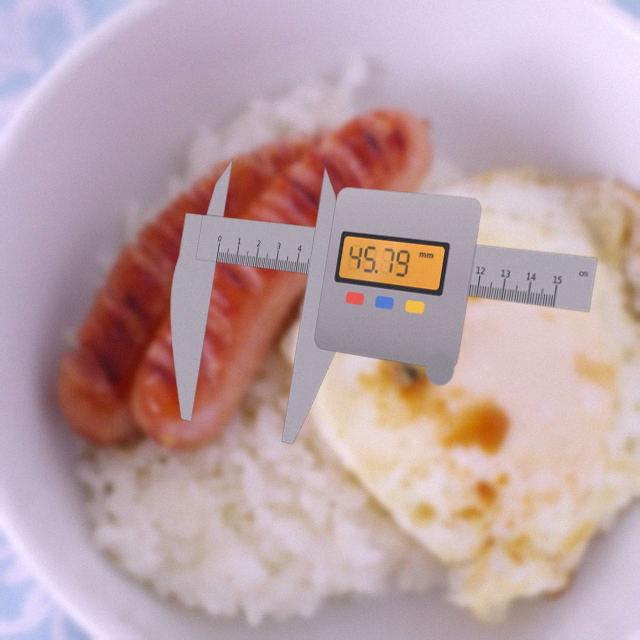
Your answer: {"value": 45.79, "unit": "mm"}
